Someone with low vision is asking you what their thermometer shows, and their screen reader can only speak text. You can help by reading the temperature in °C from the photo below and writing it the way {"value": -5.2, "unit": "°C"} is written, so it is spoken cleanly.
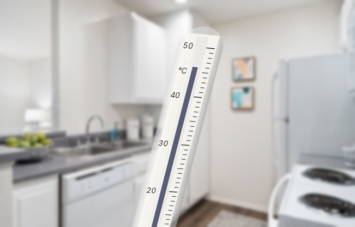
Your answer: {"value": 46, "unit": "°C"}
